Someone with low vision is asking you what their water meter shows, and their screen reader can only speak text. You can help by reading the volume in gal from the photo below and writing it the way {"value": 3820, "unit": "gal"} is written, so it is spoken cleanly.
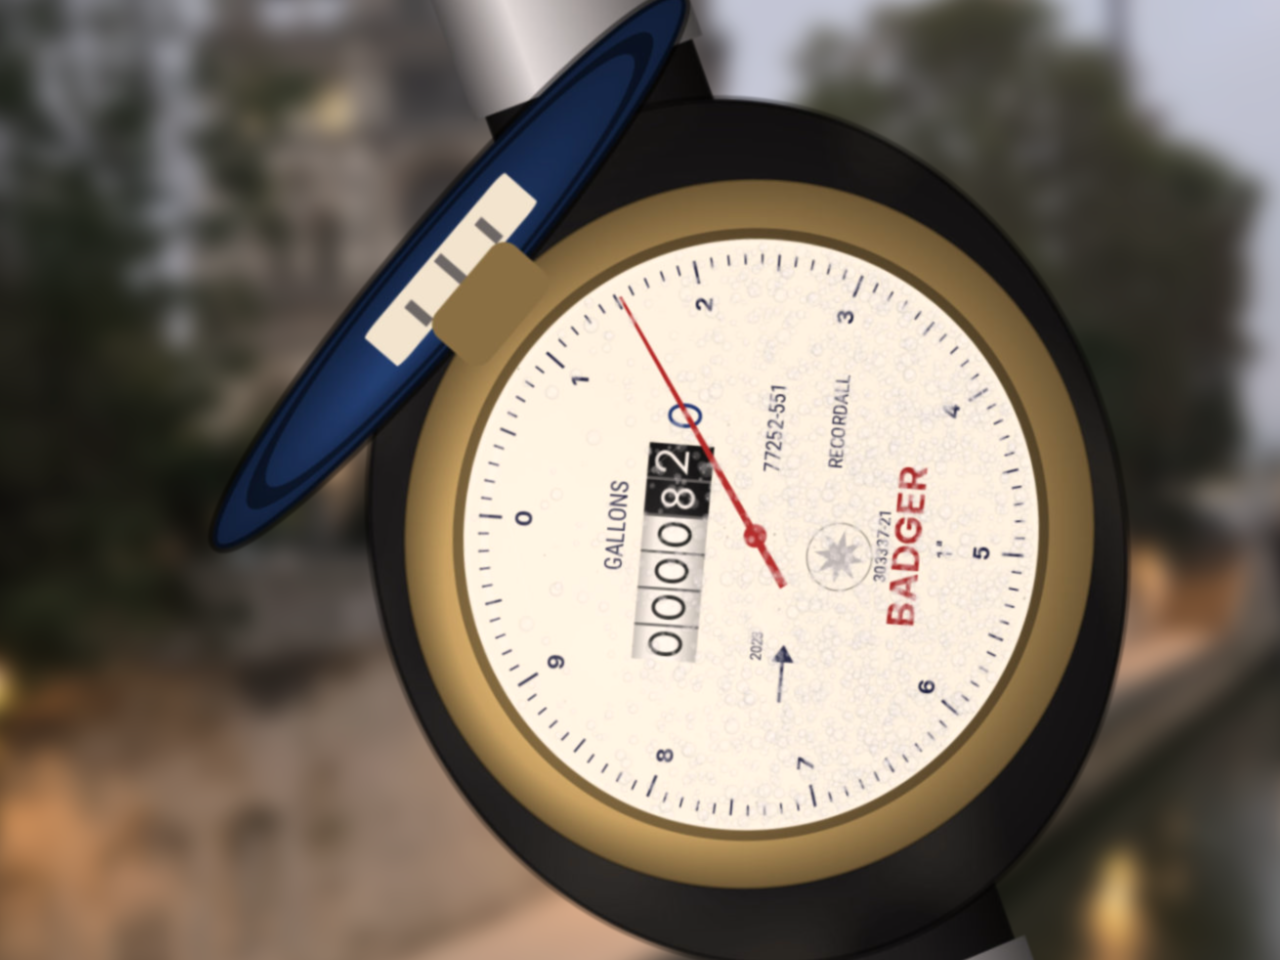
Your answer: {"value": 821.5, "unit": "gal"}
